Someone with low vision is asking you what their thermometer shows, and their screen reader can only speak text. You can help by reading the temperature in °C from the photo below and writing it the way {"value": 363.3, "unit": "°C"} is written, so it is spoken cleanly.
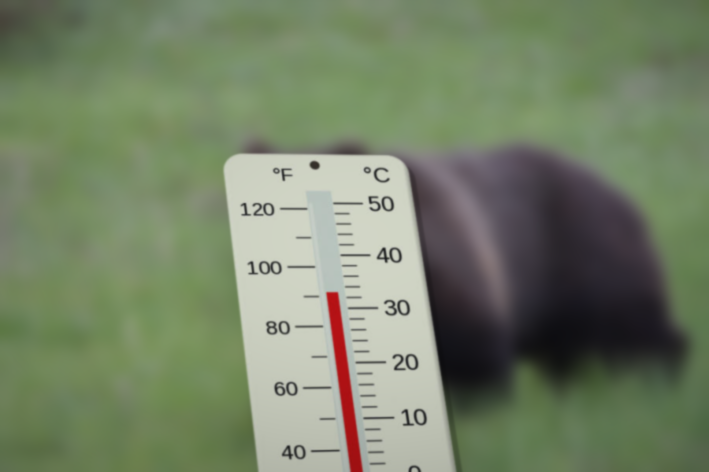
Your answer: {"value": 33, "unit": "°C"}
